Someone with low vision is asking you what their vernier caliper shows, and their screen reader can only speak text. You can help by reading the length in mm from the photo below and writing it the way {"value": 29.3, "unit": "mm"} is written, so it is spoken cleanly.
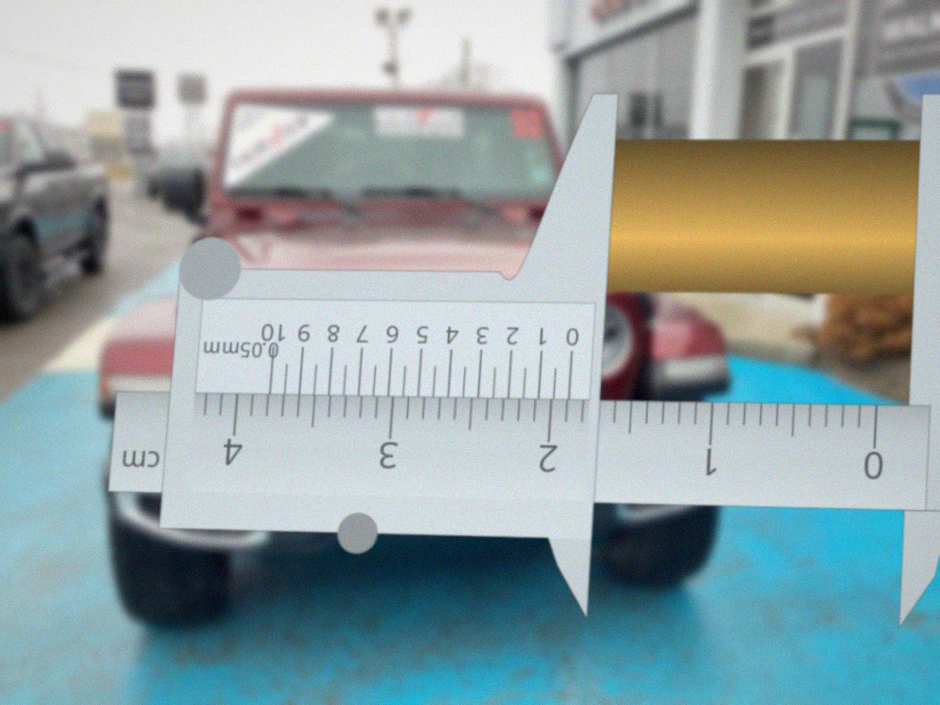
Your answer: {"value": 18.9, "unit": "mm"}
